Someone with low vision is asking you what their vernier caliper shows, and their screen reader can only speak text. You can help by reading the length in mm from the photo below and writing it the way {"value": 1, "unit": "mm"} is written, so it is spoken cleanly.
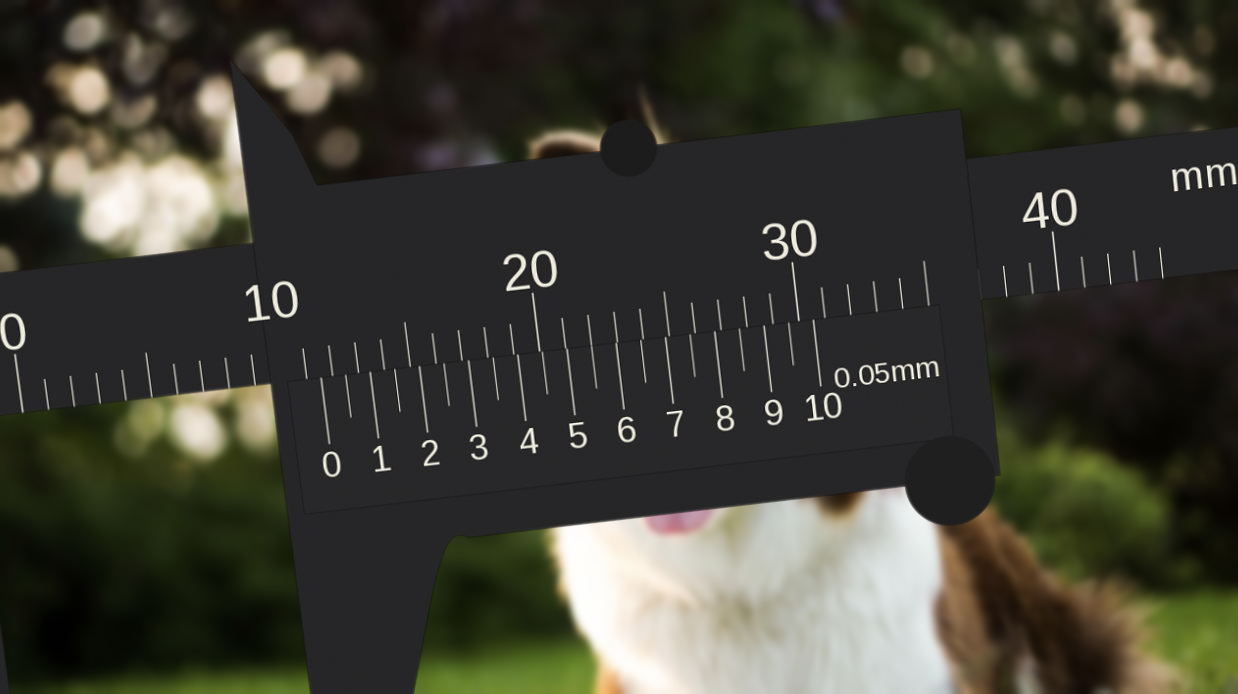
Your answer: {"value": 11.55, "unit": "mm"}
